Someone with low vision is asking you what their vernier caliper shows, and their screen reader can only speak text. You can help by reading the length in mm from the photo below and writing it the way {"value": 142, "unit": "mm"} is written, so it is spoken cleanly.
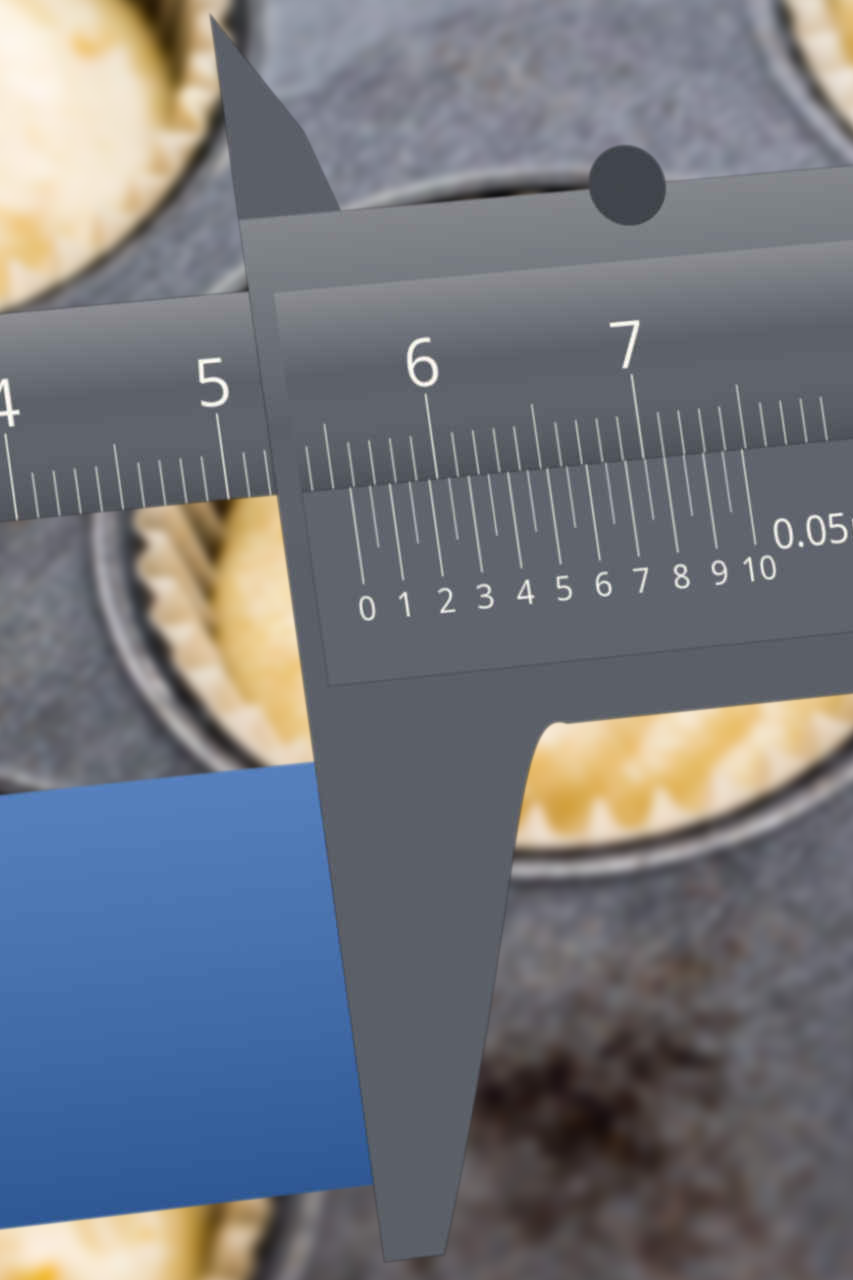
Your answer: {"value": 55.8, "unit": "mm"}
